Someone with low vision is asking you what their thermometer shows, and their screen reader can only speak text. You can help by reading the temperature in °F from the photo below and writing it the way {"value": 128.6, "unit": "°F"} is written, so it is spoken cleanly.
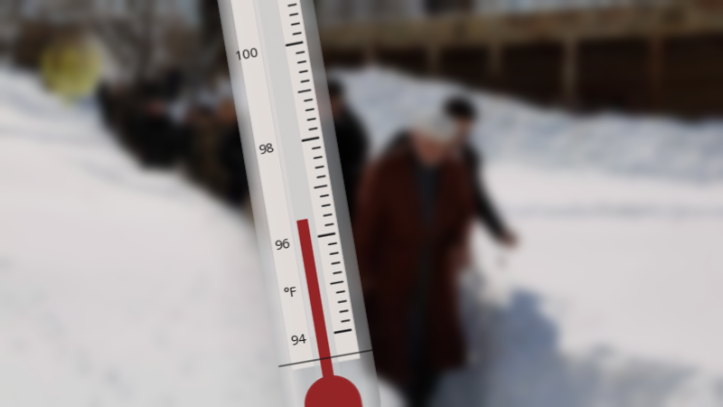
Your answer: {"value": 96.4, "unit": "°F"}
